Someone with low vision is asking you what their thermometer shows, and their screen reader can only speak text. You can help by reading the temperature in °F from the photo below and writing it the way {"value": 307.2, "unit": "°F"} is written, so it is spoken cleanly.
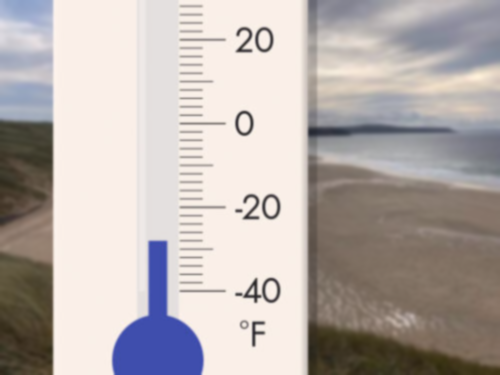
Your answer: {"value": -28, "unit": "°F"}
